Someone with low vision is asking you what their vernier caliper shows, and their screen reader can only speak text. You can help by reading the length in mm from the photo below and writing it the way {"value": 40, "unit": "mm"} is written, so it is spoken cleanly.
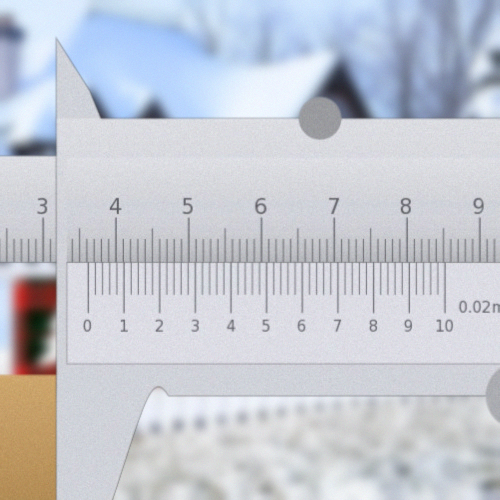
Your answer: {"value": 36.2, "unit": "mm"}
